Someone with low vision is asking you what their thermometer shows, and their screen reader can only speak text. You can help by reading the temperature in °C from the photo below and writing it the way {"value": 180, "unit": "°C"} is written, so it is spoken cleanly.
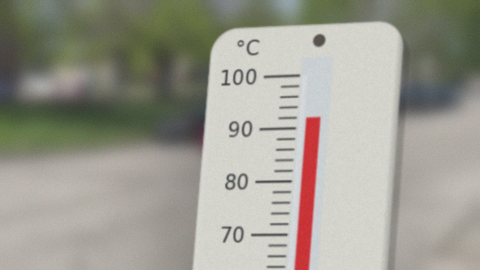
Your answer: {"value": 92, "unit": "°C"}
